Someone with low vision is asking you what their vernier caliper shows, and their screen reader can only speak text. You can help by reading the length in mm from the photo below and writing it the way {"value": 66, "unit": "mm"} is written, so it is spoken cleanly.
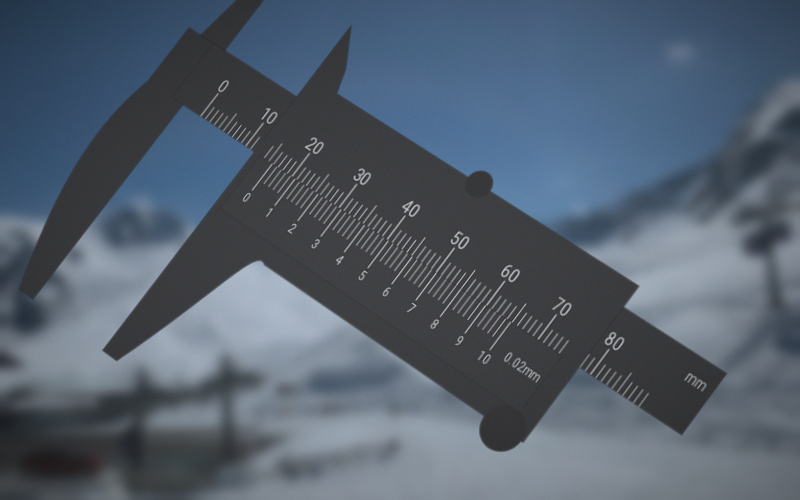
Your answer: {"value": 15.8, "unit": "mm"}
